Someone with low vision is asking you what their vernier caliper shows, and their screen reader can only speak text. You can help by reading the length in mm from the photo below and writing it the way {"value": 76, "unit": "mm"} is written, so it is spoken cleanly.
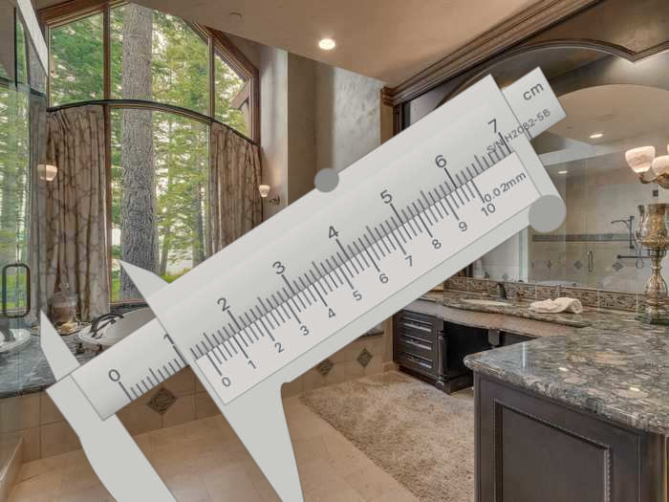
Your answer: {"value": 13.6, "unit": "mm"}
